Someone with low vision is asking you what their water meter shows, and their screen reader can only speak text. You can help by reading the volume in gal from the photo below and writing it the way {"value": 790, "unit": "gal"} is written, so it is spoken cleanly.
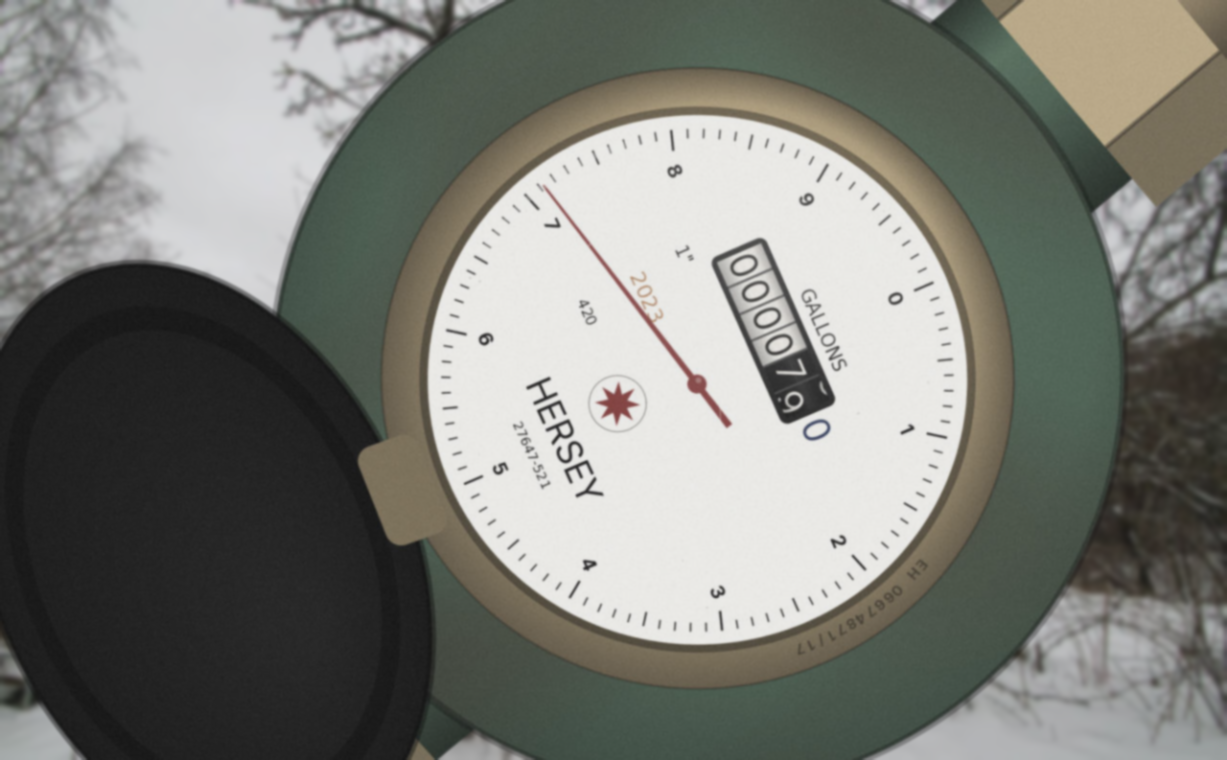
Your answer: {"value": 787.1, "unit": "gal"}
